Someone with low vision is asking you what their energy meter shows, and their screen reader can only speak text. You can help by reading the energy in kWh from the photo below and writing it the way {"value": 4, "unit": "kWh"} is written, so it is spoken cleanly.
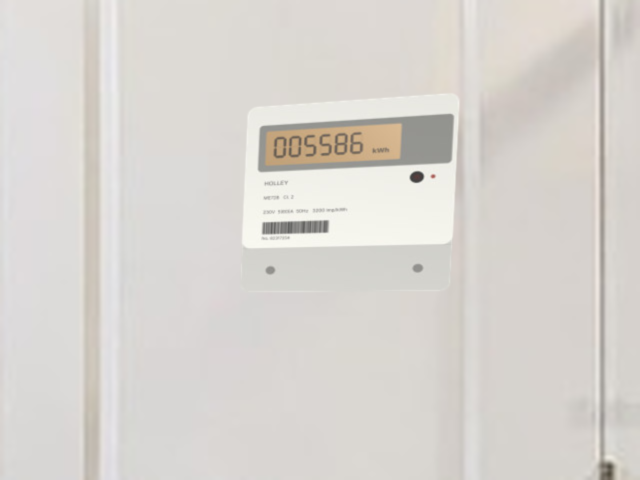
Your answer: {"value": 5586, "unit": "kWh"}
